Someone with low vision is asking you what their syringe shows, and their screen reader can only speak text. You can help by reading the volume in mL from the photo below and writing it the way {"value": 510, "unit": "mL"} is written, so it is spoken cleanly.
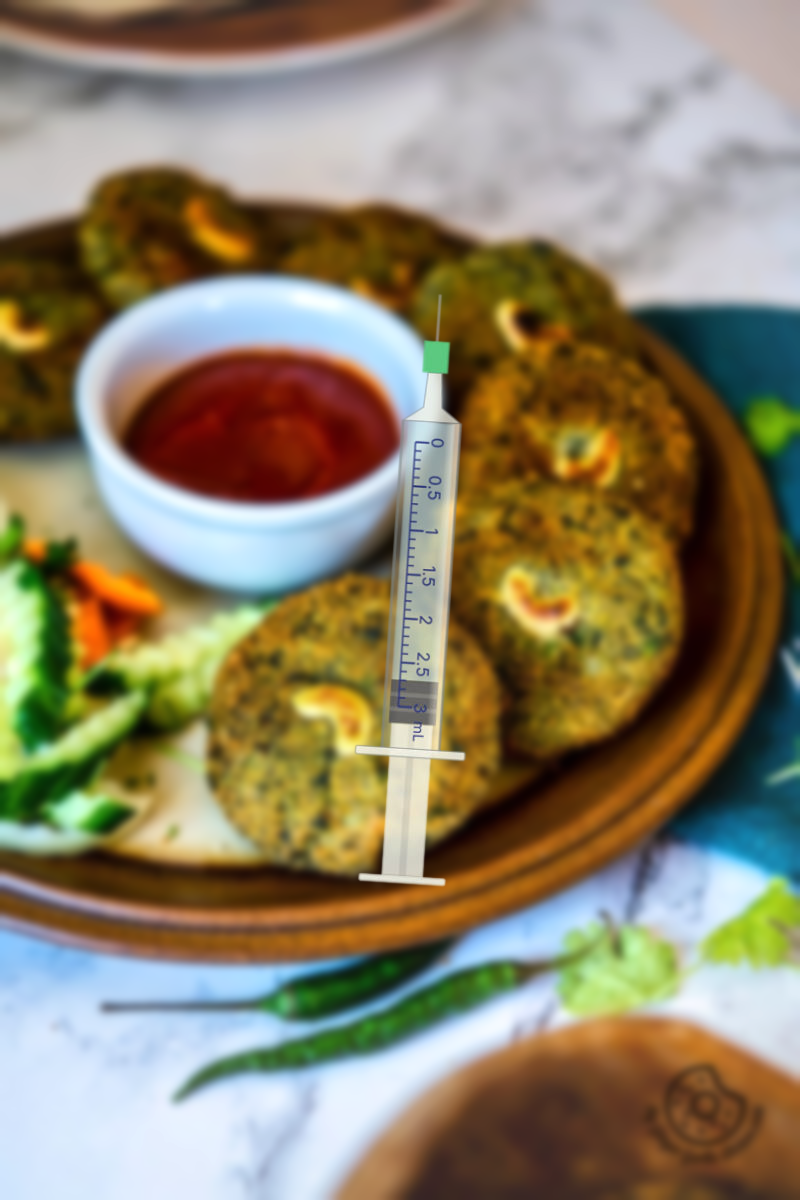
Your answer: {"value": 2.7, "unit": "mL"}
